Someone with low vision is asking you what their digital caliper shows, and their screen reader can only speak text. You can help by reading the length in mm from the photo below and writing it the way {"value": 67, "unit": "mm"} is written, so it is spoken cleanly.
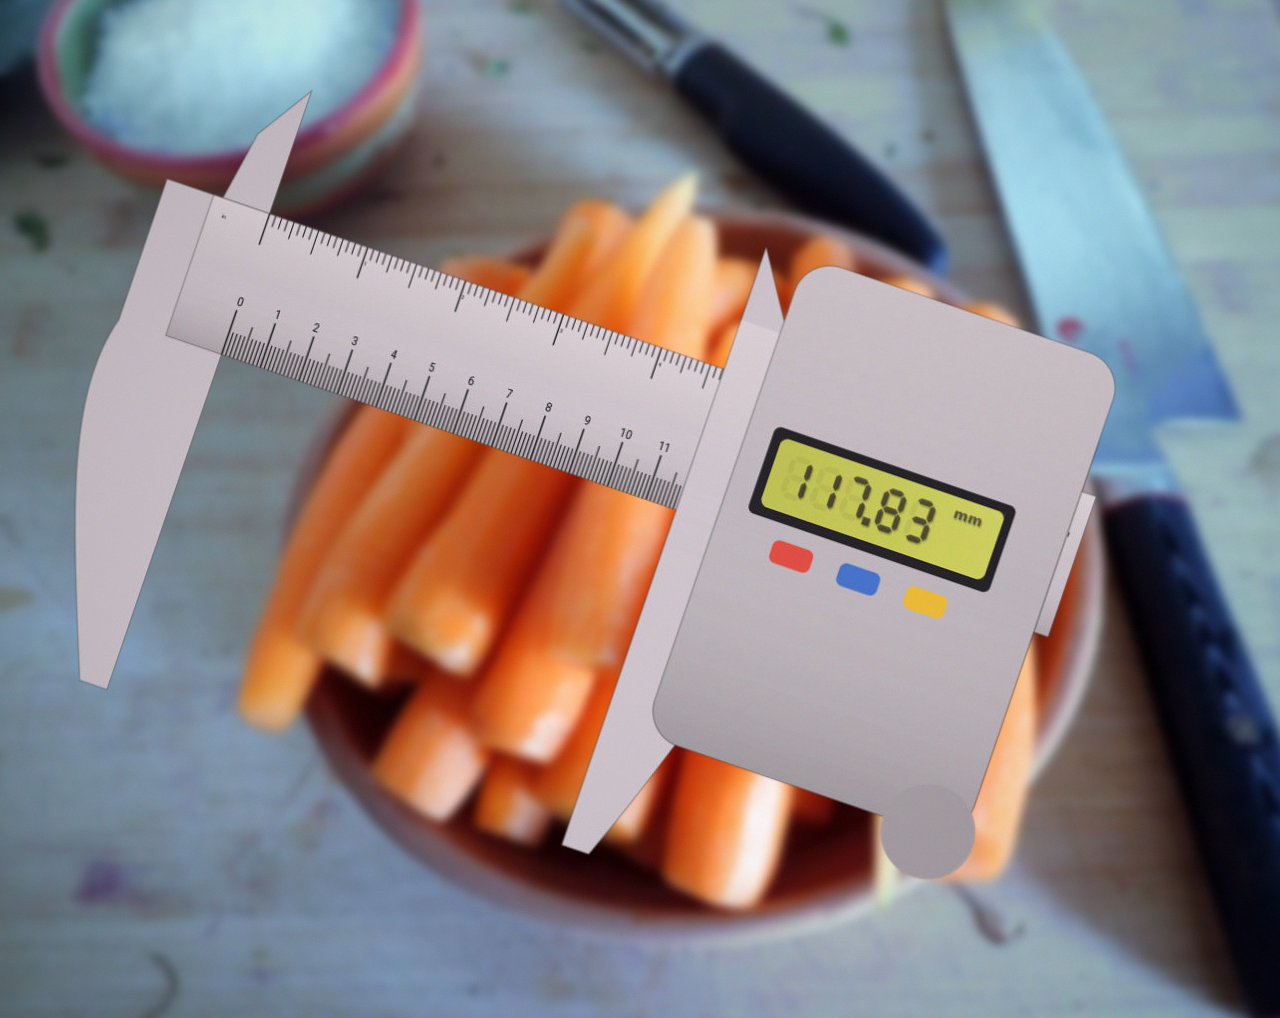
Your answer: {"value": 117.83, "unit": "mm"}
